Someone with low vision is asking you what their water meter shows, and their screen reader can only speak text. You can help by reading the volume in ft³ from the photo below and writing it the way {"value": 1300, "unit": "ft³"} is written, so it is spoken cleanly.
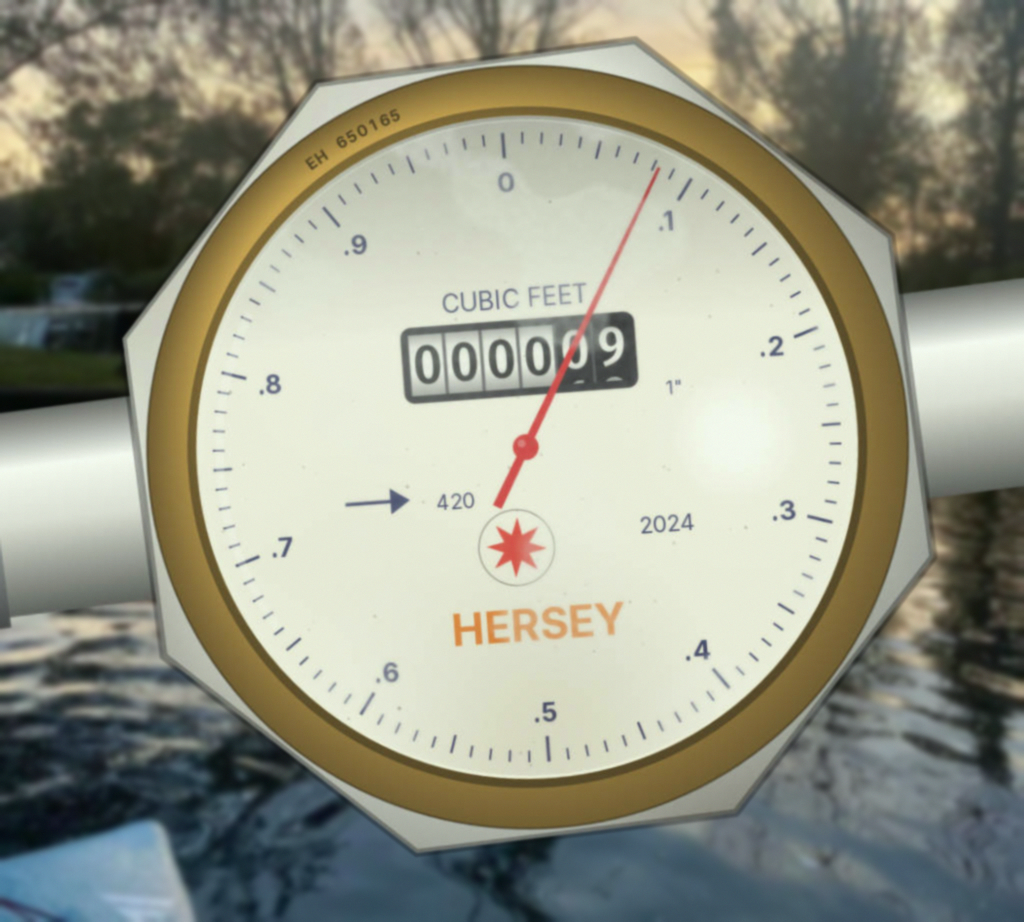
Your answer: {"value": 9.08, "unit": "ft³"}
